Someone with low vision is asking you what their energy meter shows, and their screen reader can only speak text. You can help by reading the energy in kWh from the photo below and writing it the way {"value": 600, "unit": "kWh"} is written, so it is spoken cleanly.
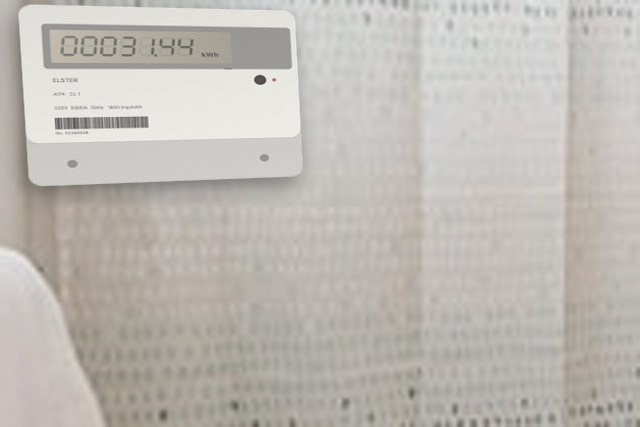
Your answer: {"value": 31.44, "unit": "kWh"}
